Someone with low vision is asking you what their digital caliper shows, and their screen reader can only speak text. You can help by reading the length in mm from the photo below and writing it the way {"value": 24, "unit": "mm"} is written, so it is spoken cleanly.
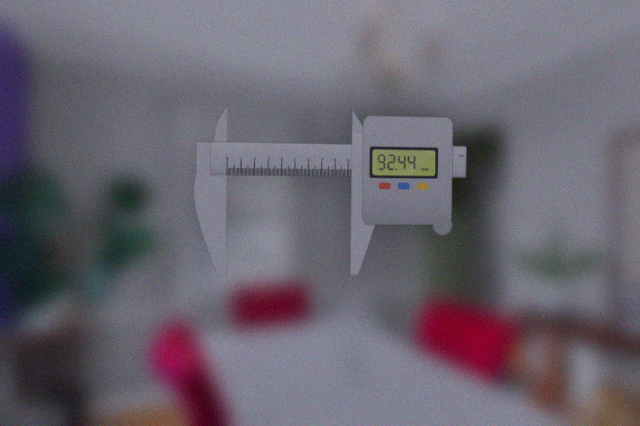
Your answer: {"value": 92.44, "unit": "mm"}
